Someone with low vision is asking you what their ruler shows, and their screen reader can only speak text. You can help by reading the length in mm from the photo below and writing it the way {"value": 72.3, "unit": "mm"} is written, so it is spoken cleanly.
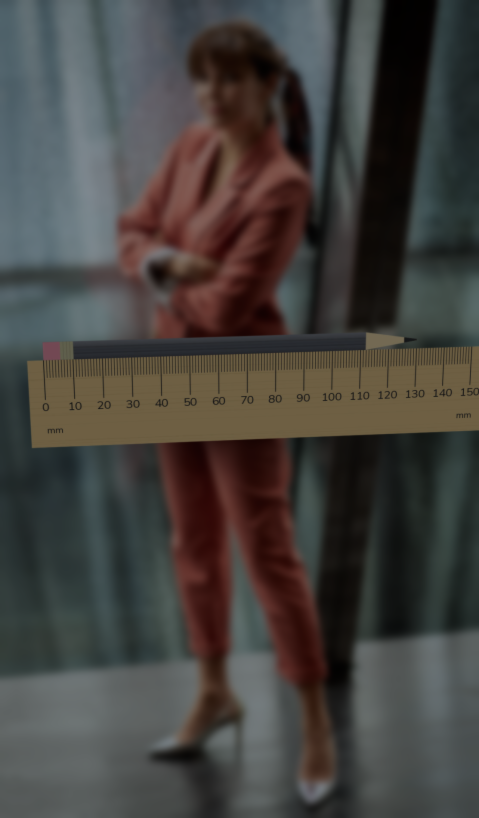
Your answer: {"value": 130, "unit": "mm"}
